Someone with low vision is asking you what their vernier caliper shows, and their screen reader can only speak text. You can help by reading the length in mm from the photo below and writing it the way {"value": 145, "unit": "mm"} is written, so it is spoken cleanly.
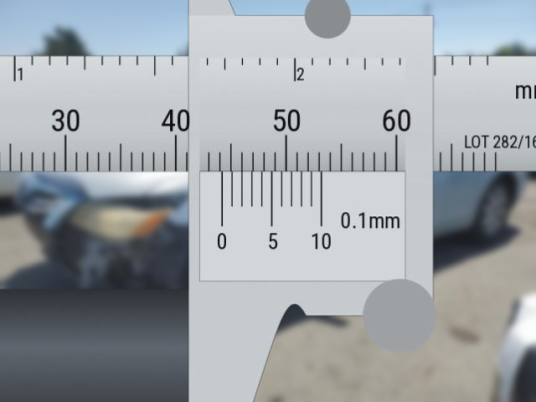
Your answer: {"value": 44.2, "unit": "mm"}
